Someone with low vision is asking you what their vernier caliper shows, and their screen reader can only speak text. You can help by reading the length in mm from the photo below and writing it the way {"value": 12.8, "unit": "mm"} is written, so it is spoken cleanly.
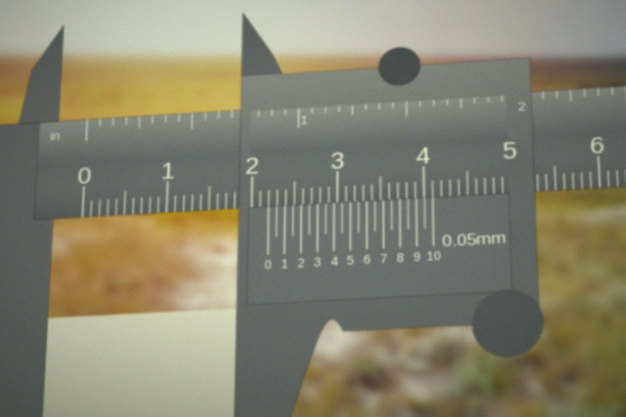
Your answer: {"value": 22.0, "unit": "mm"}
